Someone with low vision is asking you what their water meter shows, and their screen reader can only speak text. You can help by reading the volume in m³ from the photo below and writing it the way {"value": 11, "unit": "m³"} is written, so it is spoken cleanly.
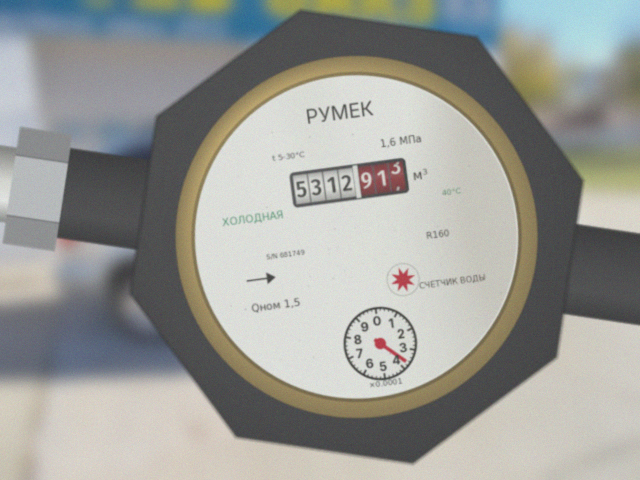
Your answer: {"value": 5312.9133, "unit": "m³"}
